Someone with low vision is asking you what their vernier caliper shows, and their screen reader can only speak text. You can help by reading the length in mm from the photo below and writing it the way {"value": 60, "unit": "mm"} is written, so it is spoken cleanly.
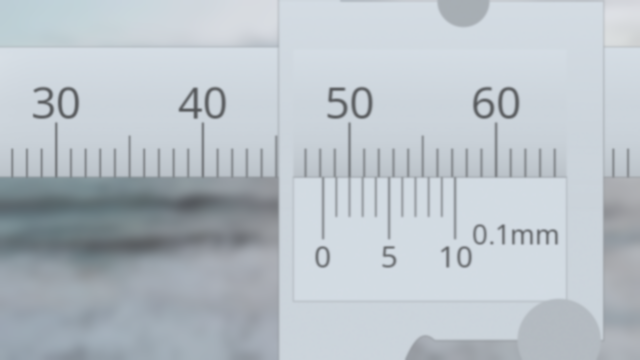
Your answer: {"value": 48.2, "unit": "mm"}
